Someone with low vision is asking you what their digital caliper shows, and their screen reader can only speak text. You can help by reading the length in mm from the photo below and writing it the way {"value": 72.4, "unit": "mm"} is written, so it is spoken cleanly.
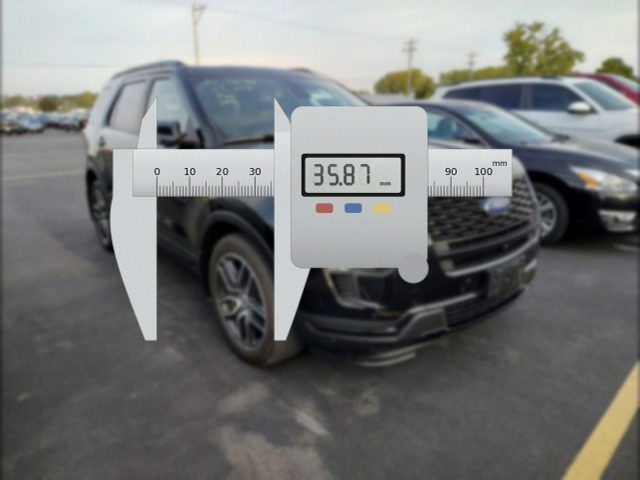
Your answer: {"value": 35.87, "unit": "mm"}
